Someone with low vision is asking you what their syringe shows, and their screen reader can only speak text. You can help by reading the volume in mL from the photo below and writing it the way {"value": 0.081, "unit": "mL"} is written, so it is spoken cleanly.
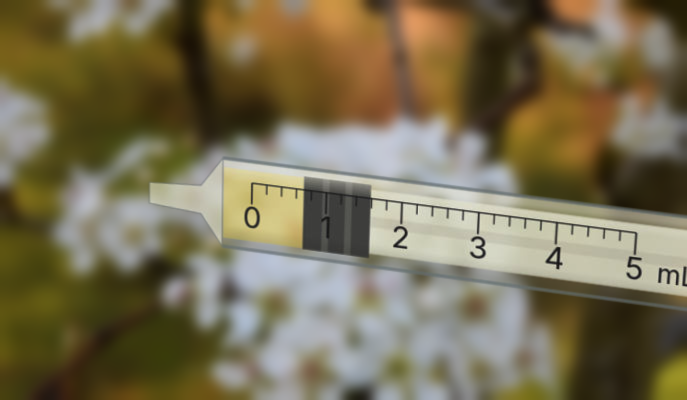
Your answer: {"value": 0.7, "unit": "mL"}
